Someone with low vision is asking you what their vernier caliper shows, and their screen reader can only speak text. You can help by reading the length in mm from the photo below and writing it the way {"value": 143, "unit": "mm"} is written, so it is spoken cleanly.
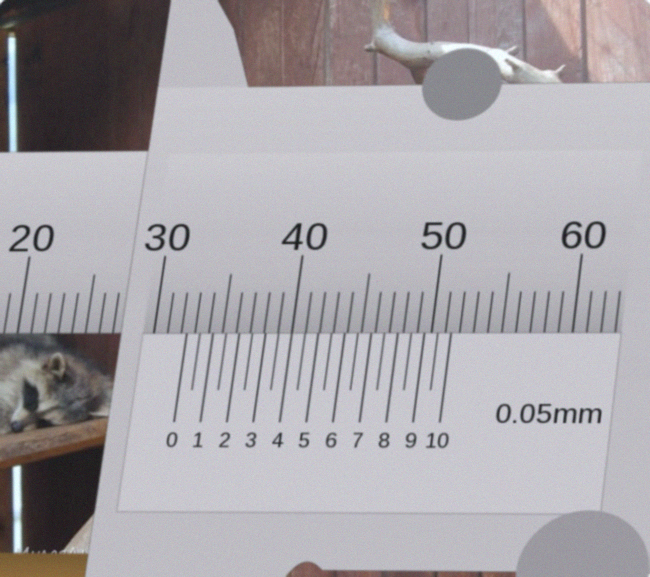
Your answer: {"value": 32.4, "unit": "mm"}
